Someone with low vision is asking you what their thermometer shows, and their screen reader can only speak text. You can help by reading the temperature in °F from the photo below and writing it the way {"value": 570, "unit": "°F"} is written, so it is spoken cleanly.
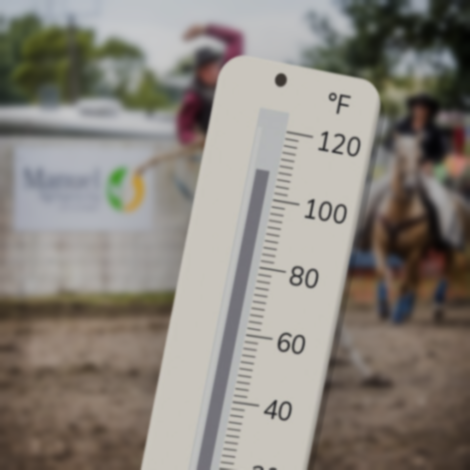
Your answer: {"value": 108, "unit": "°F"}
